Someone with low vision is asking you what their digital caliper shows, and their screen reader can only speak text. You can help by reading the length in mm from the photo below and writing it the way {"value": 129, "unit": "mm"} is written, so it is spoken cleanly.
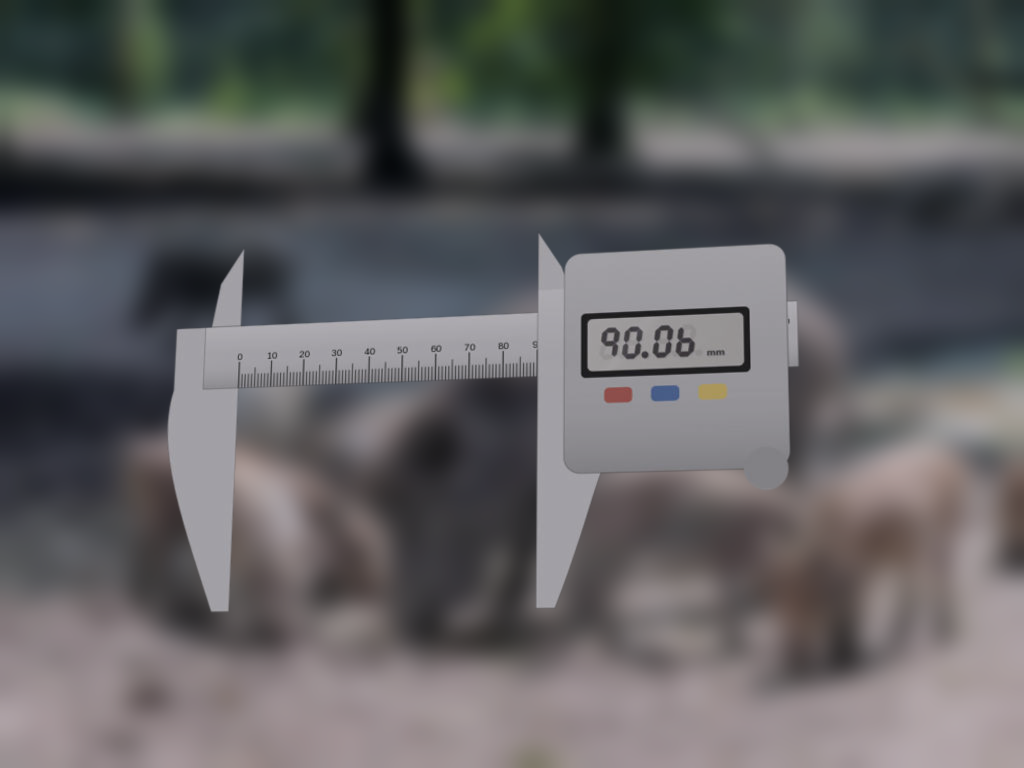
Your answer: {"value": 90.06, "unit": "mm"}
